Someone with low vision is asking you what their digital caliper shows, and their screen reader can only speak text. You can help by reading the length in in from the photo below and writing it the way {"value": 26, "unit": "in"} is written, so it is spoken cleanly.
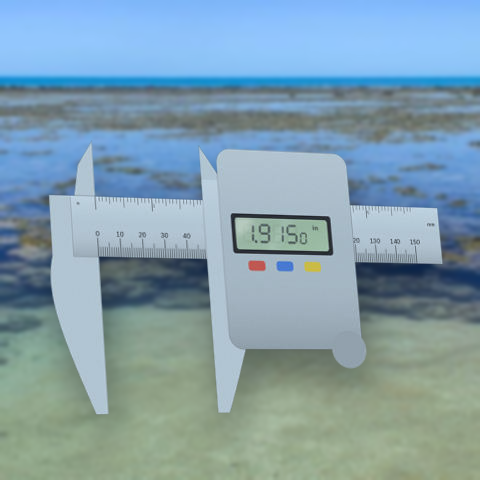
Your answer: {"value": 1.9150, "unit": "in"}
